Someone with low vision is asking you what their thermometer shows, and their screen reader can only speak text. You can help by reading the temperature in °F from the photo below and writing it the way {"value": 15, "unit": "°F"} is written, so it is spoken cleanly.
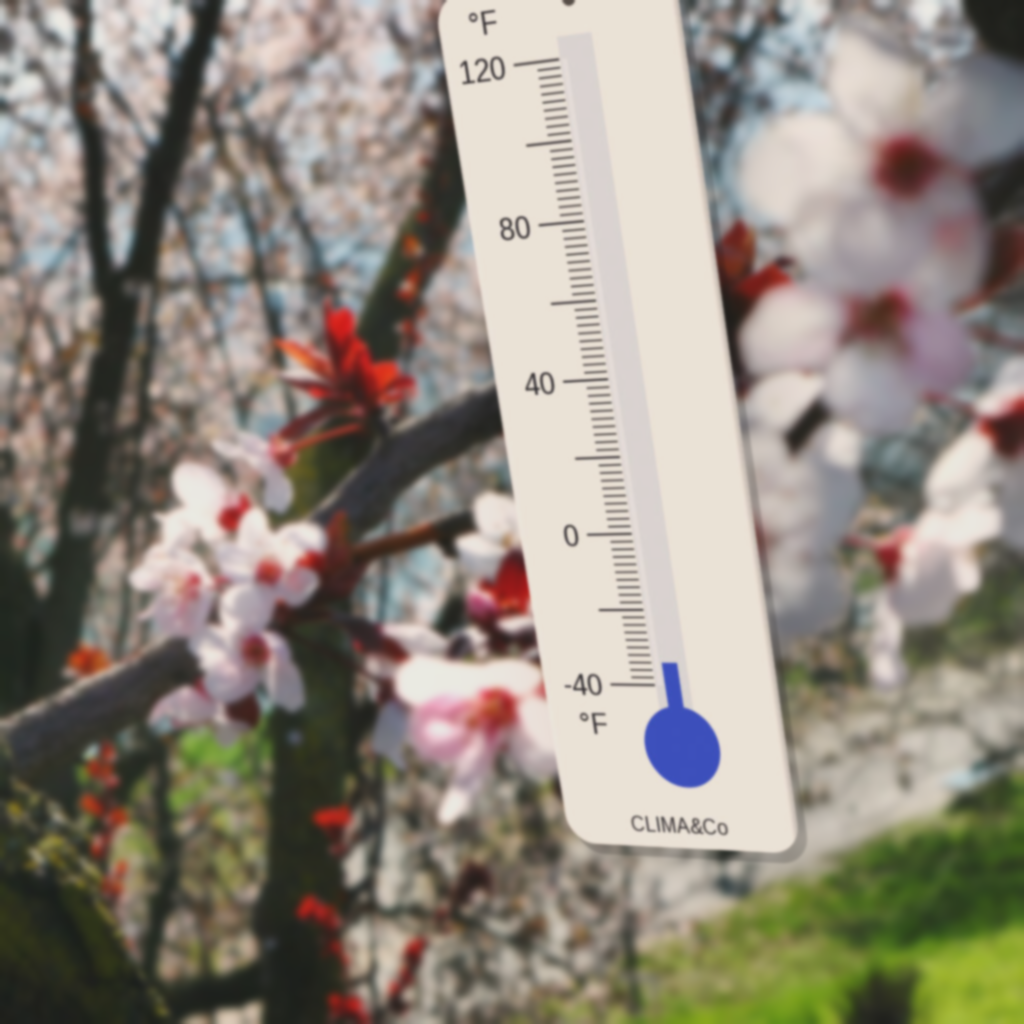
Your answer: {"value": -34, "unit": "°F"}
